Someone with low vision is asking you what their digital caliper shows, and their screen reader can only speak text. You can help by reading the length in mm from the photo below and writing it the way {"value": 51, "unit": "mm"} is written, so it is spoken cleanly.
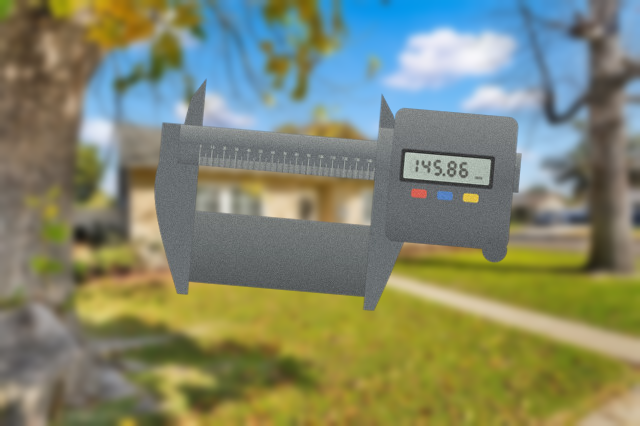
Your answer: {"value": 145.86, "unit": "mm"}
